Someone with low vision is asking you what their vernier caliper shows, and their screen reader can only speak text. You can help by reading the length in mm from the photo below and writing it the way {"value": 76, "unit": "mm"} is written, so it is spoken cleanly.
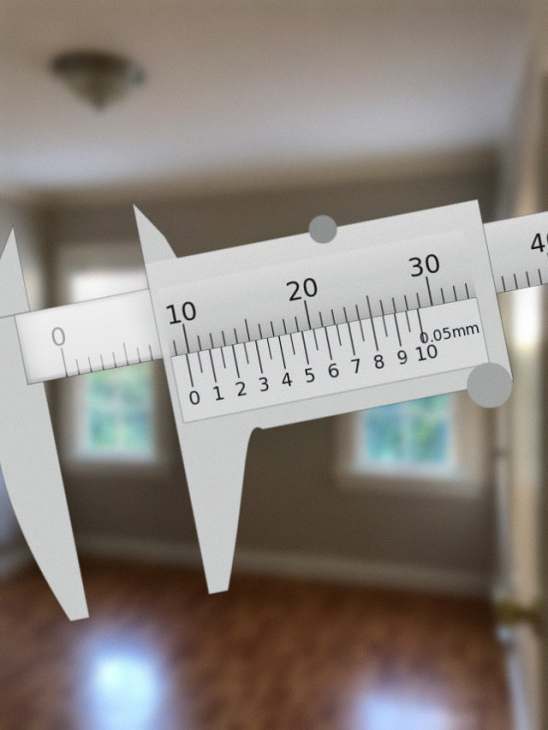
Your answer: {"value": 9.8, "unit": "mm"}
